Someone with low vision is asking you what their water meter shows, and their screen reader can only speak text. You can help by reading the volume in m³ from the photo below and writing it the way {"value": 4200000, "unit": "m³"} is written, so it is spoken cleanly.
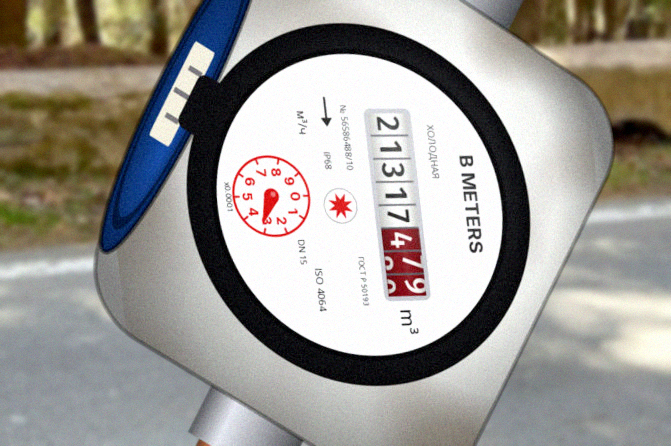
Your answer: {"value": 21317.4793, "unit": "m³"}
